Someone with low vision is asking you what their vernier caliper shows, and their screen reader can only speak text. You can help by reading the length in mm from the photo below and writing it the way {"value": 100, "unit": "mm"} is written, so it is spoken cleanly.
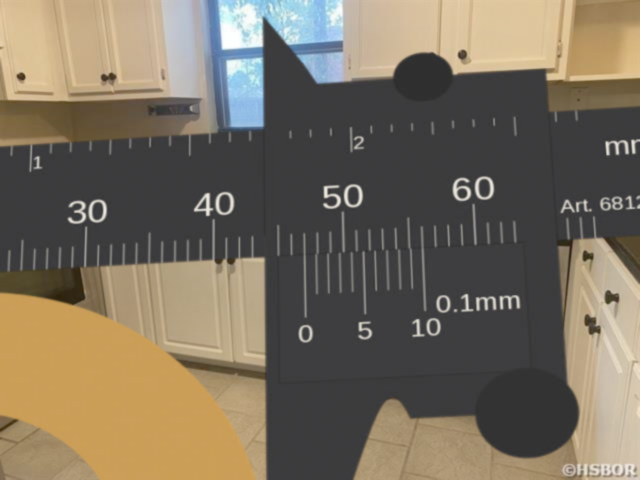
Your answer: {"value": 47.0, "unit": "mm"}
